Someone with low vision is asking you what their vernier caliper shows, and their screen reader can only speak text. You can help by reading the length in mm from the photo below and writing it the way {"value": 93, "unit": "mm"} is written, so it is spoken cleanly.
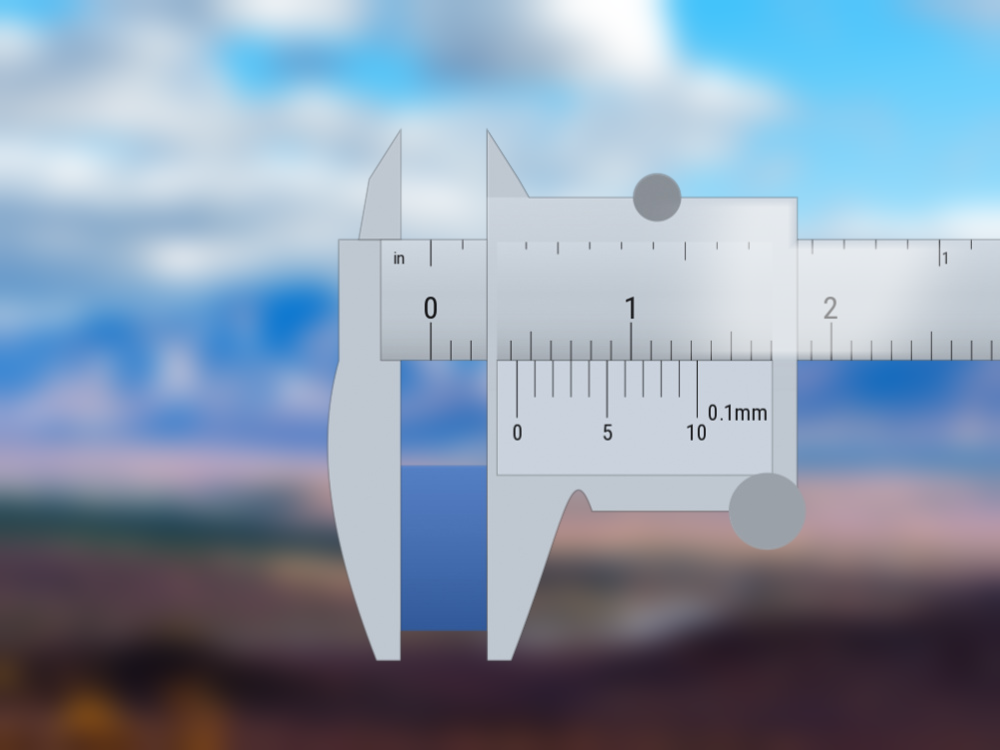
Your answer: {"value": 4.3, "unit": "mm"}
